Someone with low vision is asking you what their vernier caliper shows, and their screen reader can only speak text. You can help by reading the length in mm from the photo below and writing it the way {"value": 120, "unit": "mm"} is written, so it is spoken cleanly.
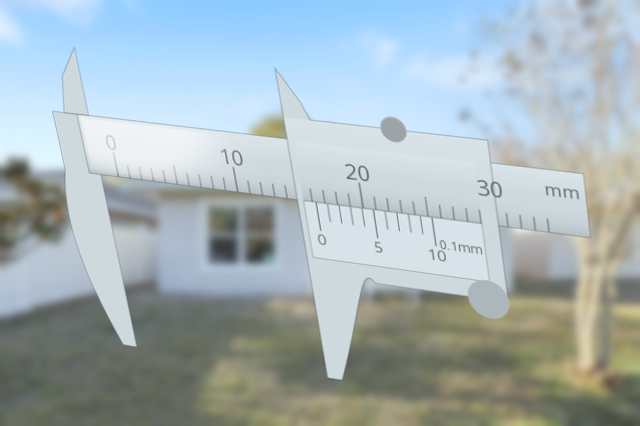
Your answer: {"value": 16.3, "unit": "mm"}
